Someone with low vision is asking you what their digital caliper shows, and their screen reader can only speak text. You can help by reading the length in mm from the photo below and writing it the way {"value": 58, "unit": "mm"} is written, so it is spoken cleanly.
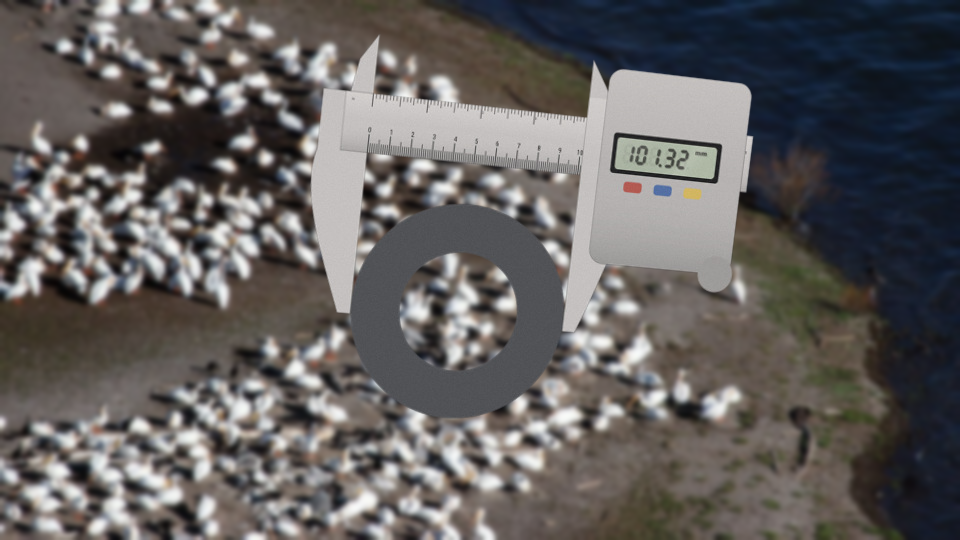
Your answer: {"value": 101.32, "unit": "mm"}
